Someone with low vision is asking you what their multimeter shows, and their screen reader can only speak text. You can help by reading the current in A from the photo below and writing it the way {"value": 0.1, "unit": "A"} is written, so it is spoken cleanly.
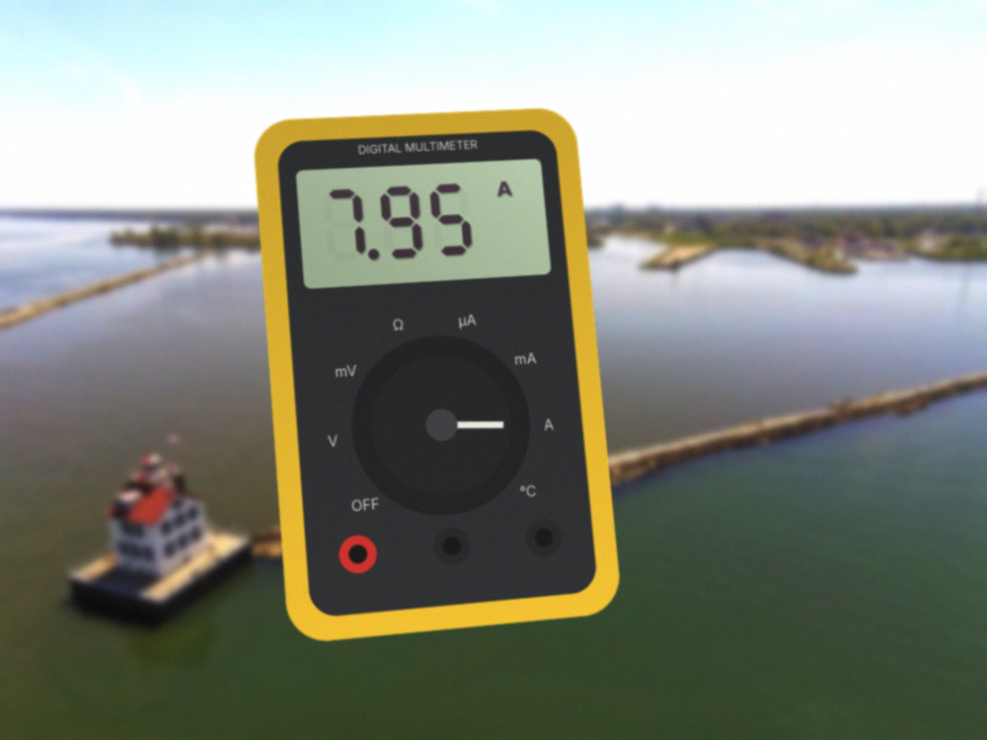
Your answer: {"value": 7.95, "unit": "A"}
